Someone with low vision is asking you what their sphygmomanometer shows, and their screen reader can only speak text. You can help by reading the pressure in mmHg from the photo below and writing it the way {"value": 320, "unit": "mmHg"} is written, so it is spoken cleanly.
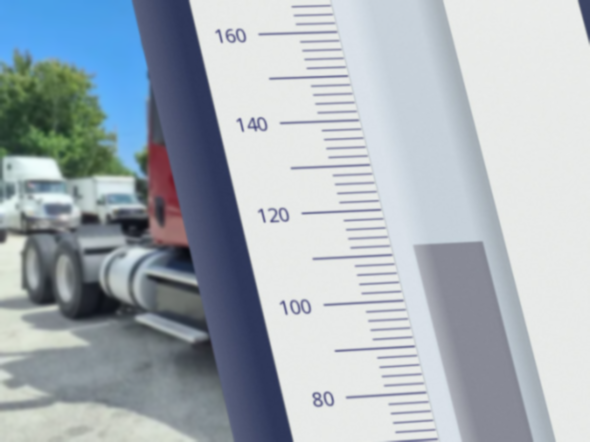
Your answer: {"value": 112, "unit": "mmHg"}
